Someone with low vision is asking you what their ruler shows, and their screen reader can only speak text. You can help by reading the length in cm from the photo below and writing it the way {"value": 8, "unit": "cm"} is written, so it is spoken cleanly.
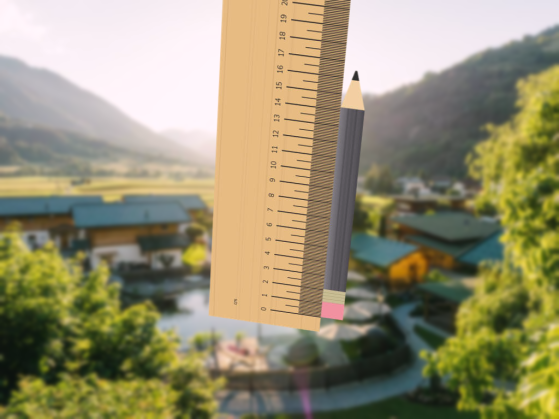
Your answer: {"value": 16.5, "unit": "cm"}
